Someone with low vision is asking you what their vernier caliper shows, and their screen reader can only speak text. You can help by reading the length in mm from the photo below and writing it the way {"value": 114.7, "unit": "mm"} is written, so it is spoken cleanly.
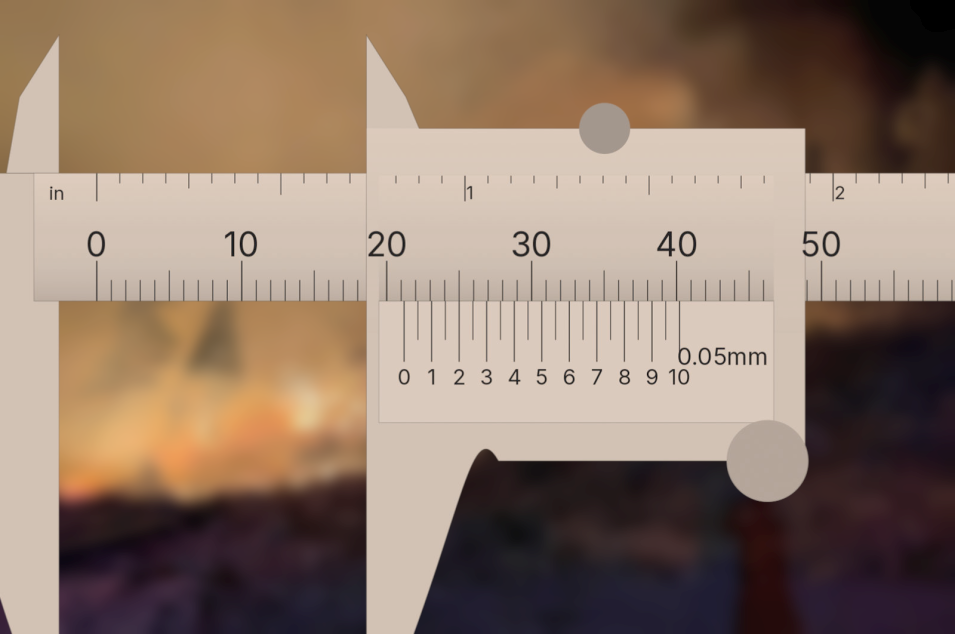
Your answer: {"value": 21.2, "unit": "mm"}
